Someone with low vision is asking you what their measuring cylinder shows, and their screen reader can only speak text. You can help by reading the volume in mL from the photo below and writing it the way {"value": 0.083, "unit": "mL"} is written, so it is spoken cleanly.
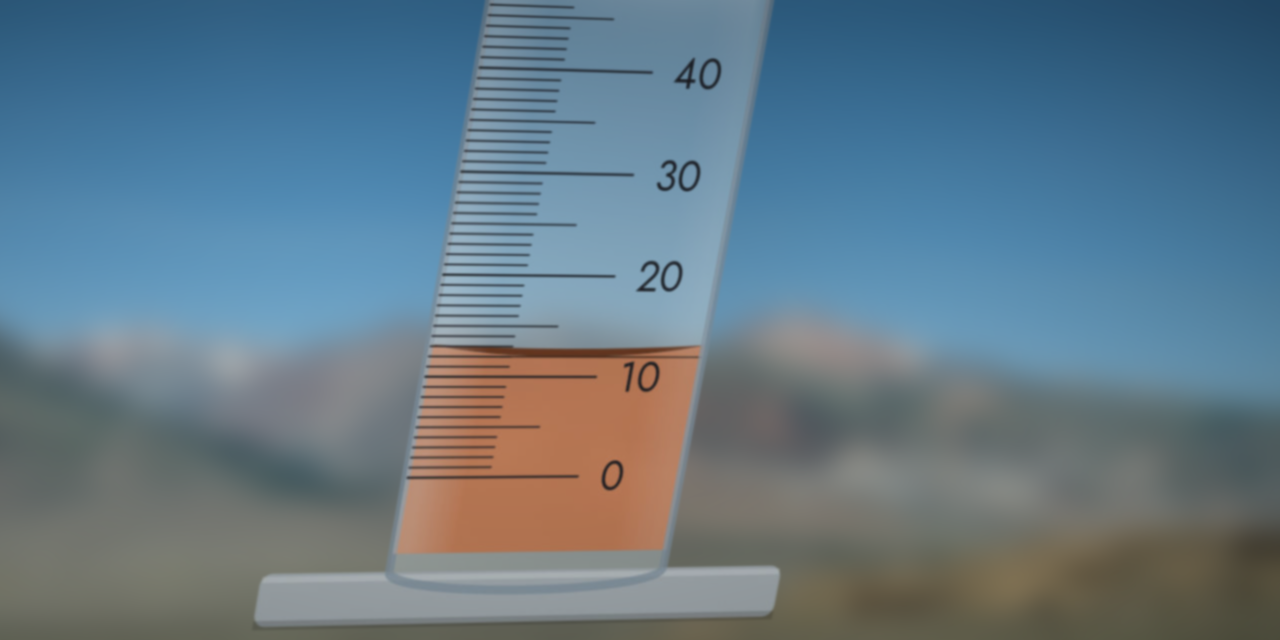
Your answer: {"value": 12, "unit": "mL"}
